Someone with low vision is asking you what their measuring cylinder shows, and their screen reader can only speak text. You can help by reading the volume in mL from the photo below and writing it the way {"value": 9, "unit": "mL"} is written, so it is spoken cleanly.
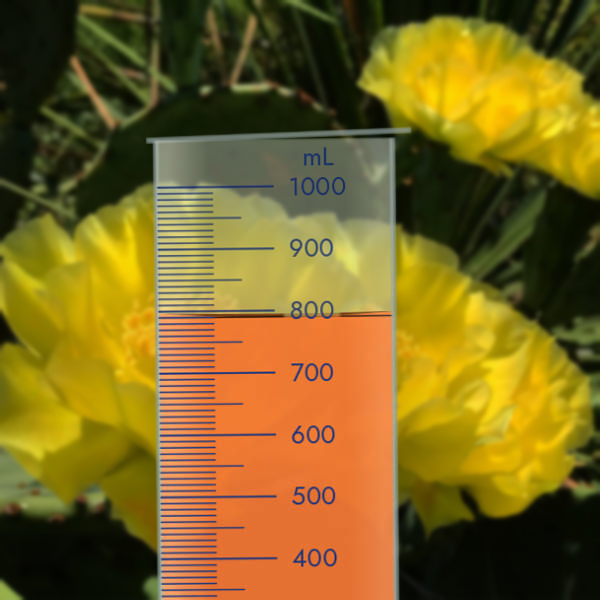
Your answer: {"value": 790, "unit": "mL"}
